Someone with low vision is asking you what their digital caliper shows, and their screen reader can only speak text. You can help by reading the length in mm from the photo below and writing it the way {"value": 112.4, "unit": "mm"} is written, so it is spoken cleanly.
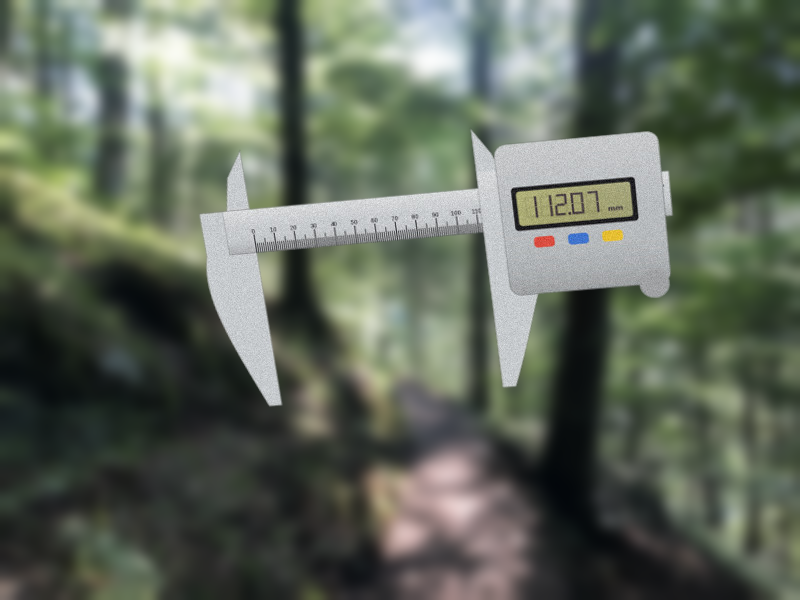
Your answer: {"value": 112.07, "unit": "mm"}
